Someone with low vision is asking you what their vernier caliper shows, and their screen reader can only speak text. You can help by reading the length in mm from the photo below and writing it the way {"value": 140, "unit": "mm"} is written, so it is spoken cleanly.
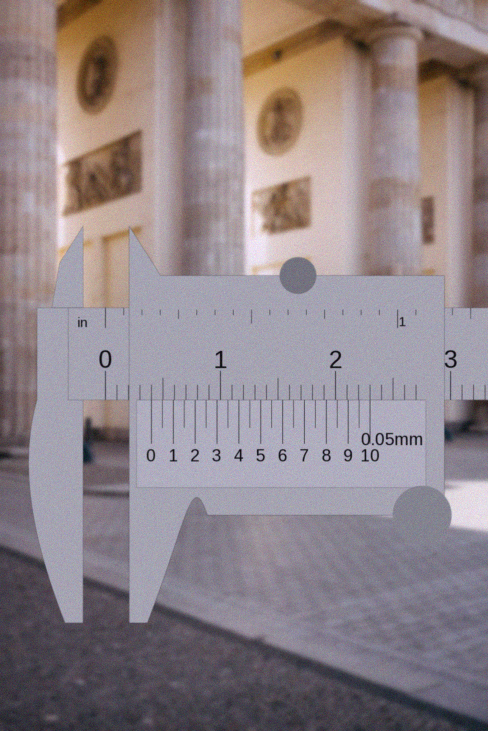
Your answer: {"value": 4.0, "unit": "mm"}
